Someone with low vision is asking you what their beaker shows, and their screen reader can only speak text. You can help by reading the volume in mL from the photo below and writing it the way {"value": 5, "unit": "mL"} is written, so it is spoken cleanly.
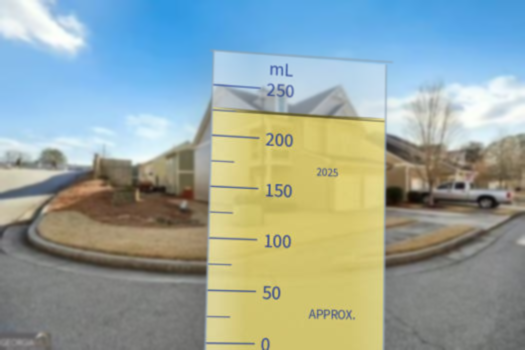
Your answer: {"value": 225, "unit": "mL"}
